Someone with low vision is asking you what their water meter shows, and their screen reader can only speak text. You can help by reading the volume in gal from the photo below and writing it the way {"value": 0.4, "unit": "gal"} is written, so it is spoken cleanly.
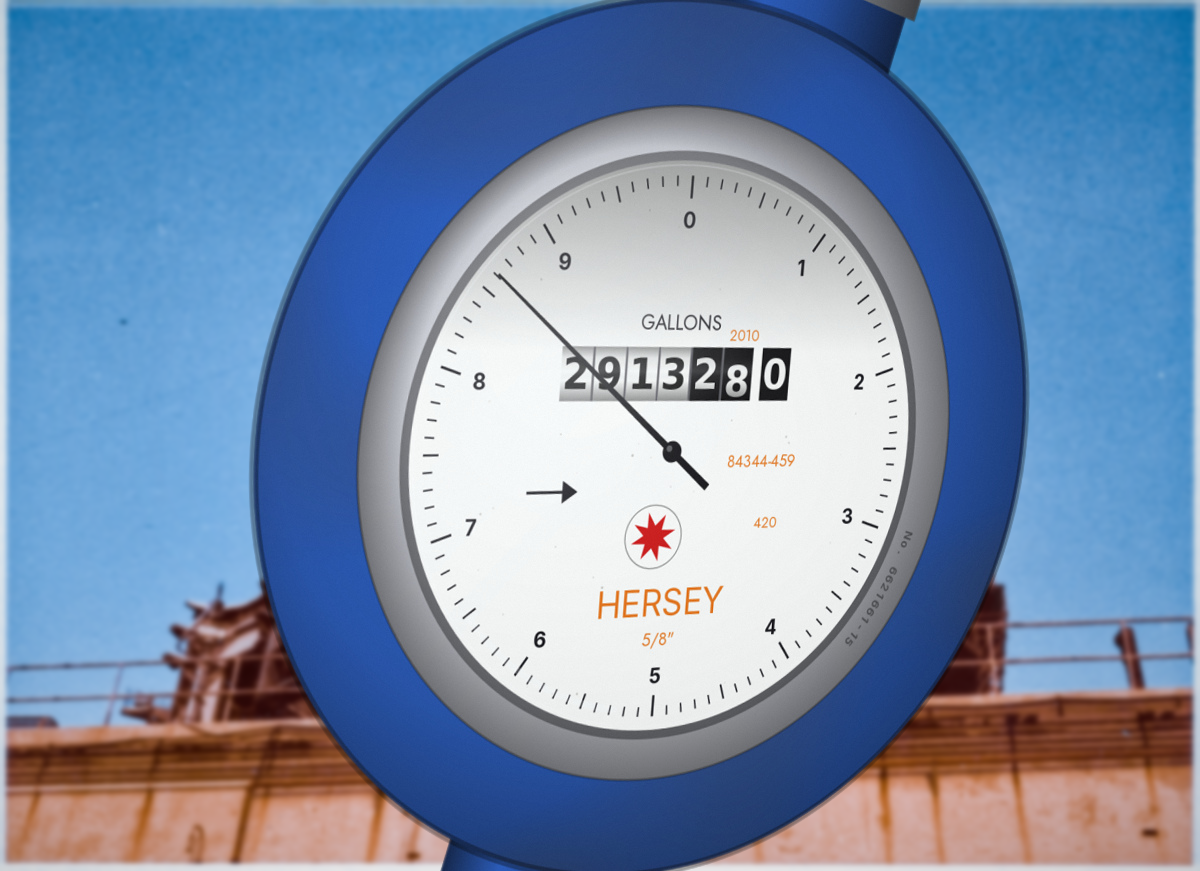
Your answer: {"value": 2913278.6, "unit": "gal"}
